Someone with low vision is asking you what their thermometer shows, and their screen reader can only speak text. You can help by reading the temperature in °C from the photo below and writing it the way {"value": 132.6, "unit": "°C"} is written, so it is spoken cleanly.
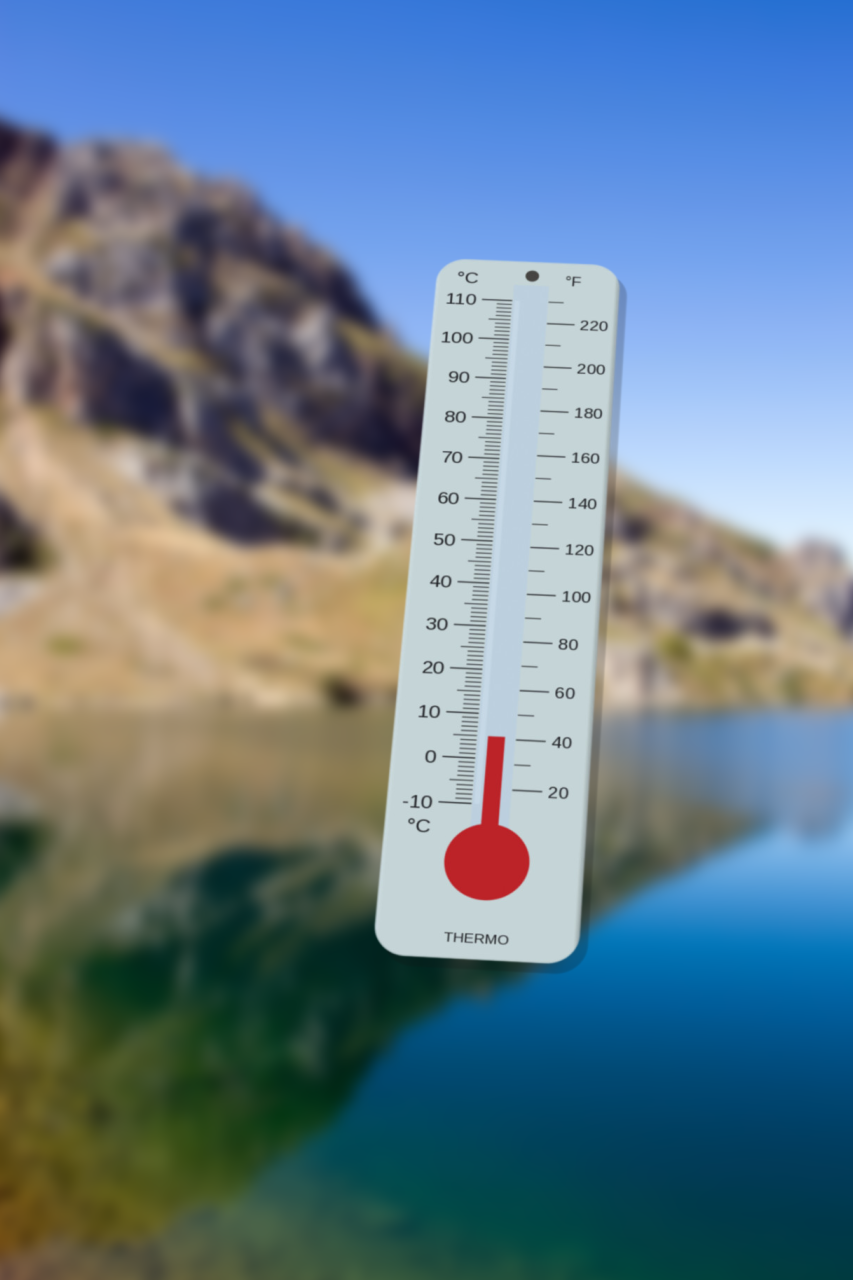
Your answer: {"value": 5, "unit": "°C"}
